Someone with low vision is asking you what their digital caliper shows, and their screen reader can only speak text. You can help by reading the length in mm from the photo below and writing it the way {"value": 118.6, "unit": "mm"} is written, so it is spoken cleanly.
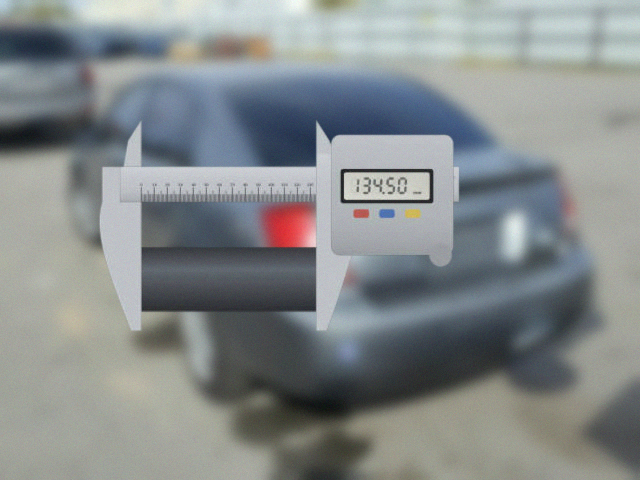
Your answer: {"value": 134.50, "unit": "mm"}
